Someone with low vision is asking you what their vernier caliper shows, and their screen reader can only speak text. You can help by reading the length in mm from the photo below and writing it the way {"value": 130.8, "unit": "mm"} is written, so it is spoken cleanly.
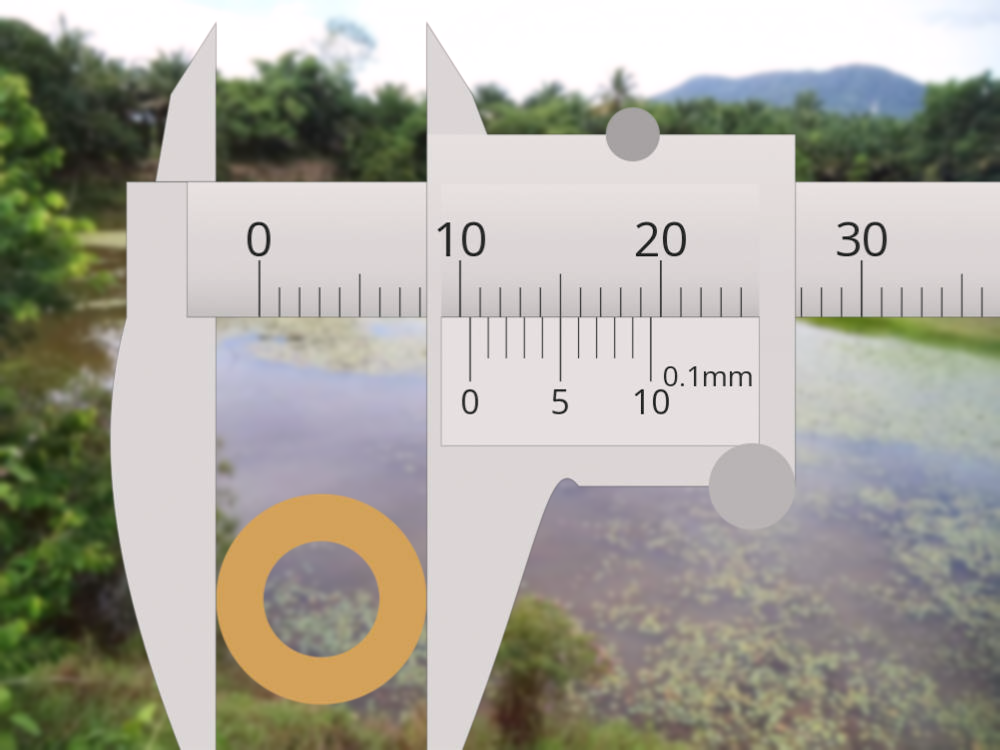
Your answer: {"value": 10.5, "unit": "mm"}
